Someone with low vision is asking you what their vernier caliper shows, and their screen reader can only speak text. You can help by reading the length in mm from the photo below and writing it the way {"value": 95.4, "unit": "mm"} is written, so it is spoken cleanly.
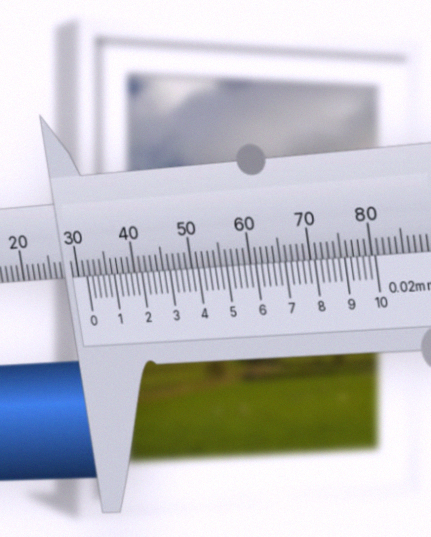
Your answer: {"value": 31.5, "unit": "mm"}
